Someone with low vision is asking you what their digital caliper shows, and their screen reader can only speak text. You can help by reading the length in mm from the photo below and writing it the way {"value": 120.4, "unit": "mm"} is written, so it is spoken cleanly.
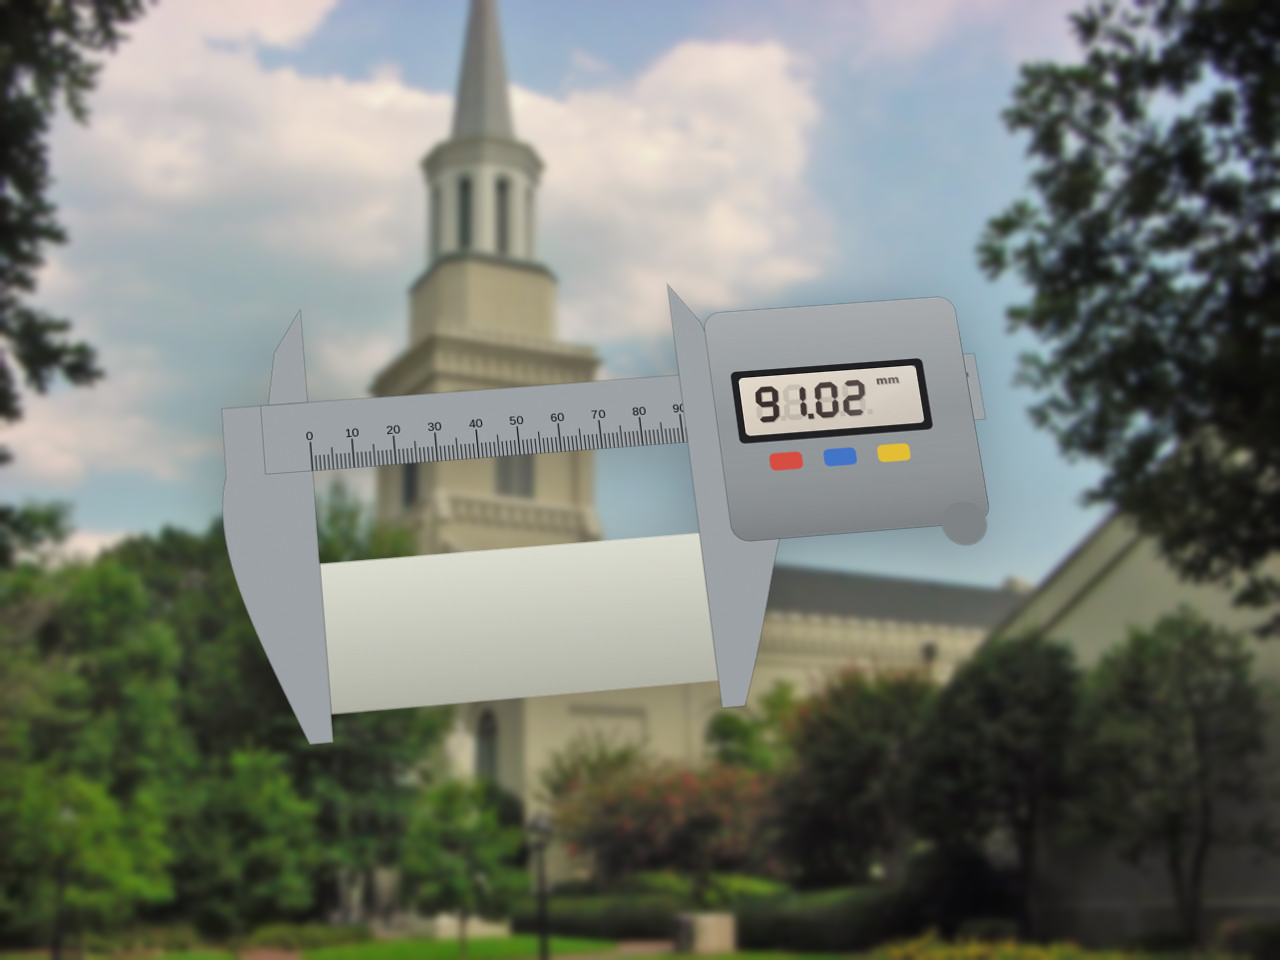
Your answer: {"value": 91.02, "unit": "mm"}
